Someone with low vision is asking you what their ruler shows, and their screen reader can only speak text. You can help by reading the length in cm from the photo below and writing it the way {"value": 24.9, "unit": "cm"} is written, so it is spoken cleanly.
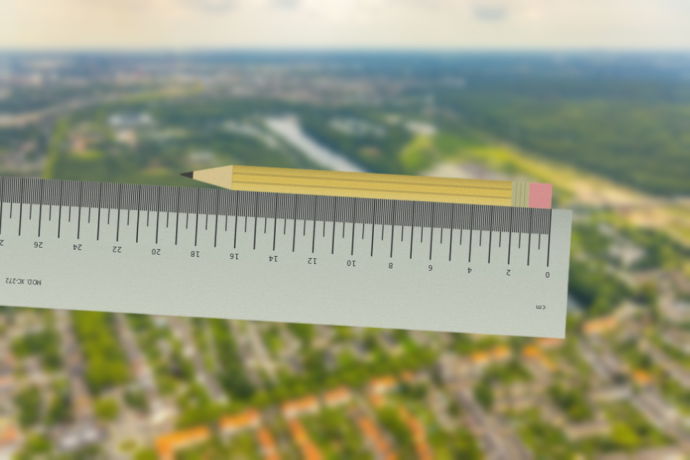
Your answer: {"value": 19, "unit": "cm"}
